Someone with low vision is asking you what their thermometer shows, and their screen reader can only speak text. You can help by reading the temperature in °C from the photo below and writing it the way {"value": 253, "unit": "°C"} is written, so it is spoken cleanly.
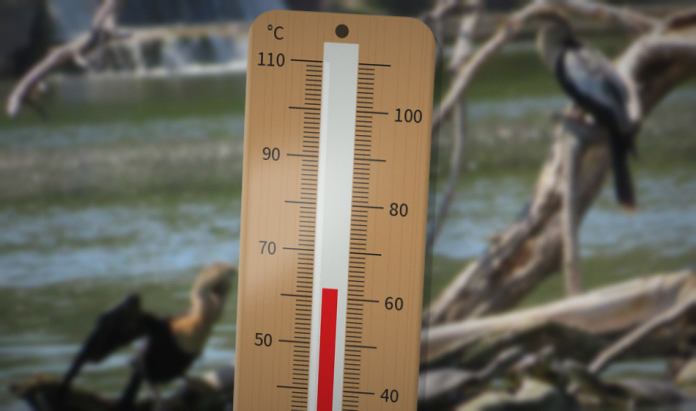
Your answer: {"value": 62, "unit": "°C"}
